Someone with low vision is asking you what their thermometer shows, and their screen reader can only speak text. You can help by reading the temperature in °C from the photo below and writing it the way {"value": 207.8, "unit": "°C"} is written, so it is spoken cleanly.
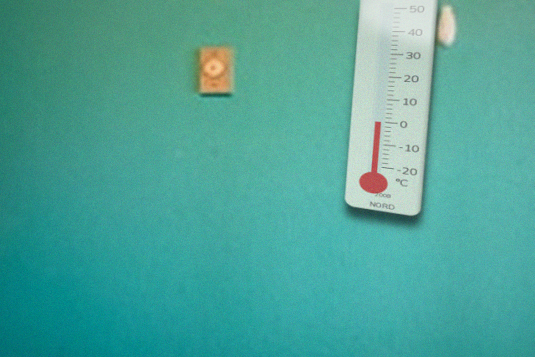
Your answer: {"value": 0, "unit": "°C"}
